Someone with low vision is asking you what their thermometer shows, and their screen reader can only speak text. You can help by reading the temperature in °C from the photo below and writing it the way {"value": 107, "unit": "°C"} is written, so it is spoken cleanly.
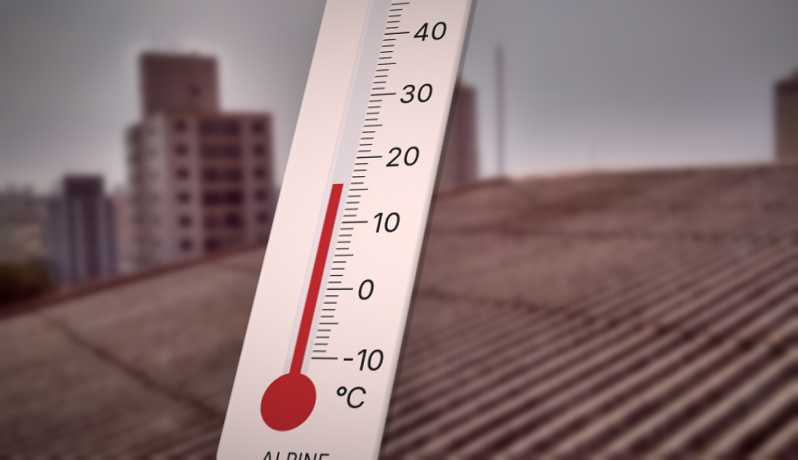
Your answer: {"value": 16, "unit": "°C"}
